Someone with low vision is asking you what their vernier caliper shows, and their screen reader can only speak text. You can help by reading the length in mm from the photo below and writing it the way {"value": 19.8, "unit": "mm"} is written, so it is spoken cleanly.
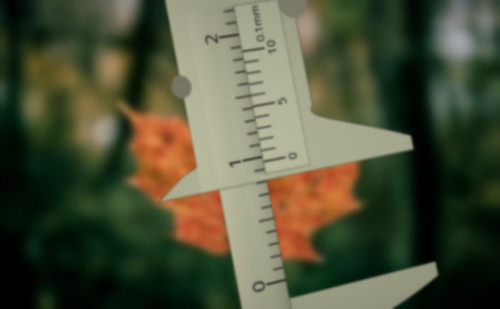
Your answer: {"value": 9.6, "unit": "mm"}
